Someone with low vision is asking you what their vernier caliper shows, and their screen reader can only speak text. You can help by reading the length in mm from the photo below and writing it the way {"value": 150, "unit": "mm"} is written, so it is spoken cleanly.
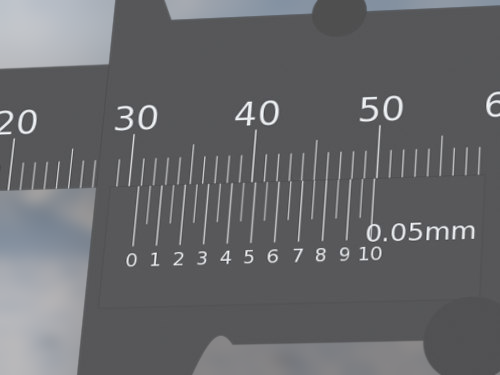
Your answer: {"value": 30.8, "unit": "mm"}
